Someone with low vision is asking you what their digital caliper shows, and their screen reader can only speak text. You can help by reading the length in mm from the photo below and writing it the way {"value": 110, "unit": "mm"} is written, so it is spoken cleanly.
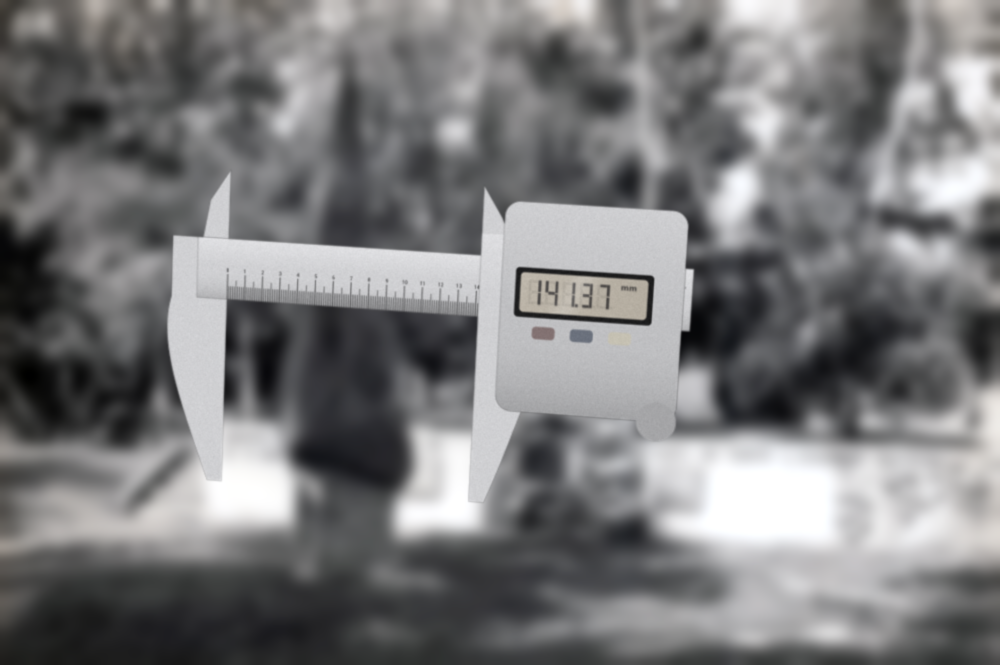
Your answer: {"value": 141.37, "unit": "mm"}
